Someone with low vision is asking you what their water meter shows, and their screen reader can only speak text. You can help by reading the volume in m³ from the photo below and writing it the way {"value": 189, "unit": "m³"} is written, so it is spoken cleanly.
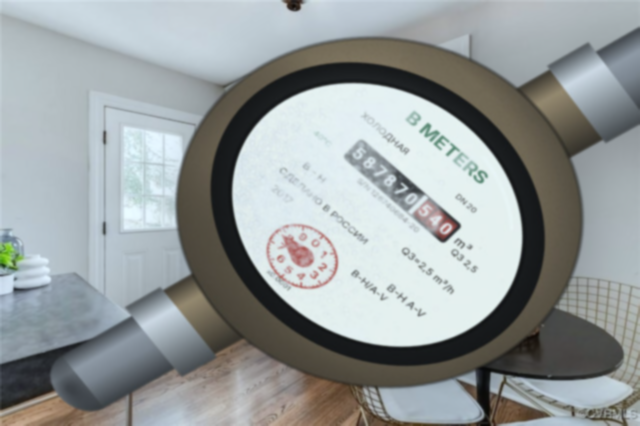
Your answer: {"value": 587870.5407, "unit": "m³"}
